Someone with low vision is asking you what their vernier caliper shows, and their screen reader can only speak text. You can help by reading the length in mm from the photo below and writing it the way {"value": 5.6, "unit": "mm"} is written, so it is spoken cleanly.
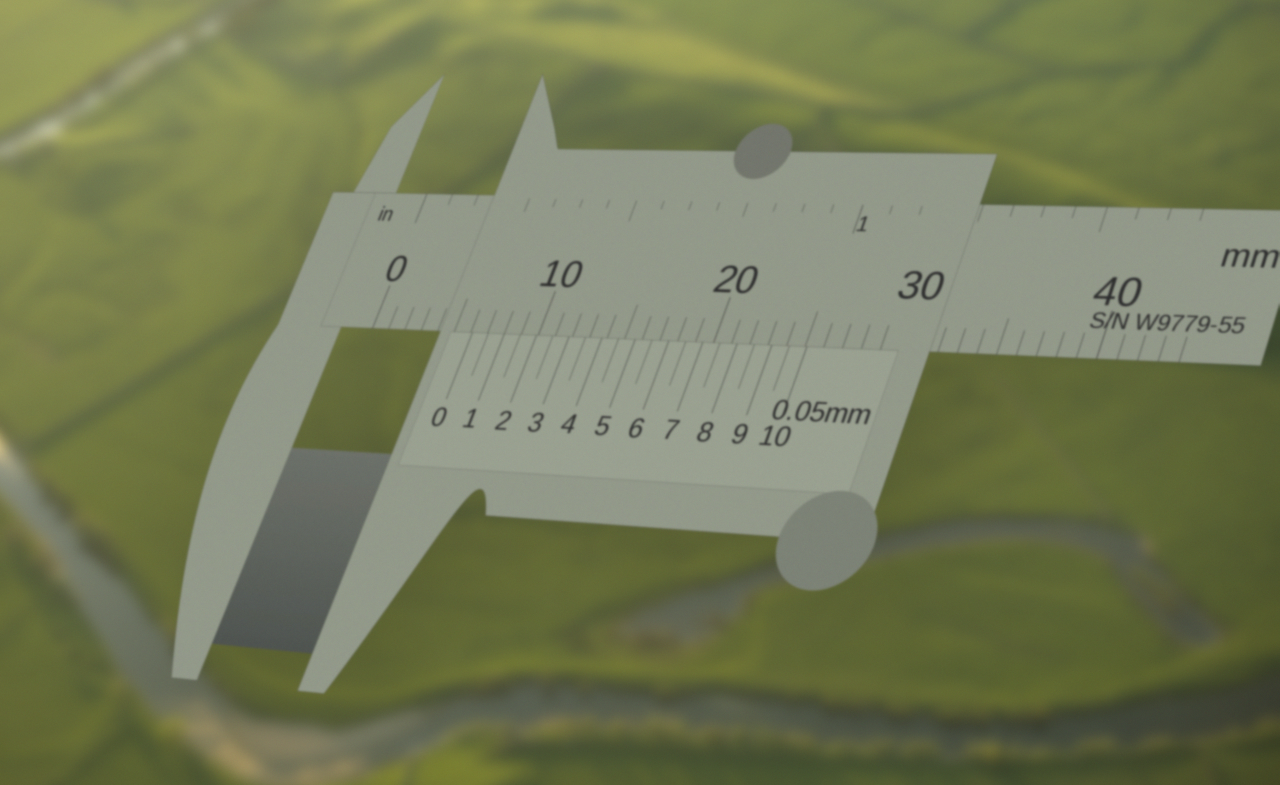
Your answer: {"value": 6.1, "unit": "mm"}
